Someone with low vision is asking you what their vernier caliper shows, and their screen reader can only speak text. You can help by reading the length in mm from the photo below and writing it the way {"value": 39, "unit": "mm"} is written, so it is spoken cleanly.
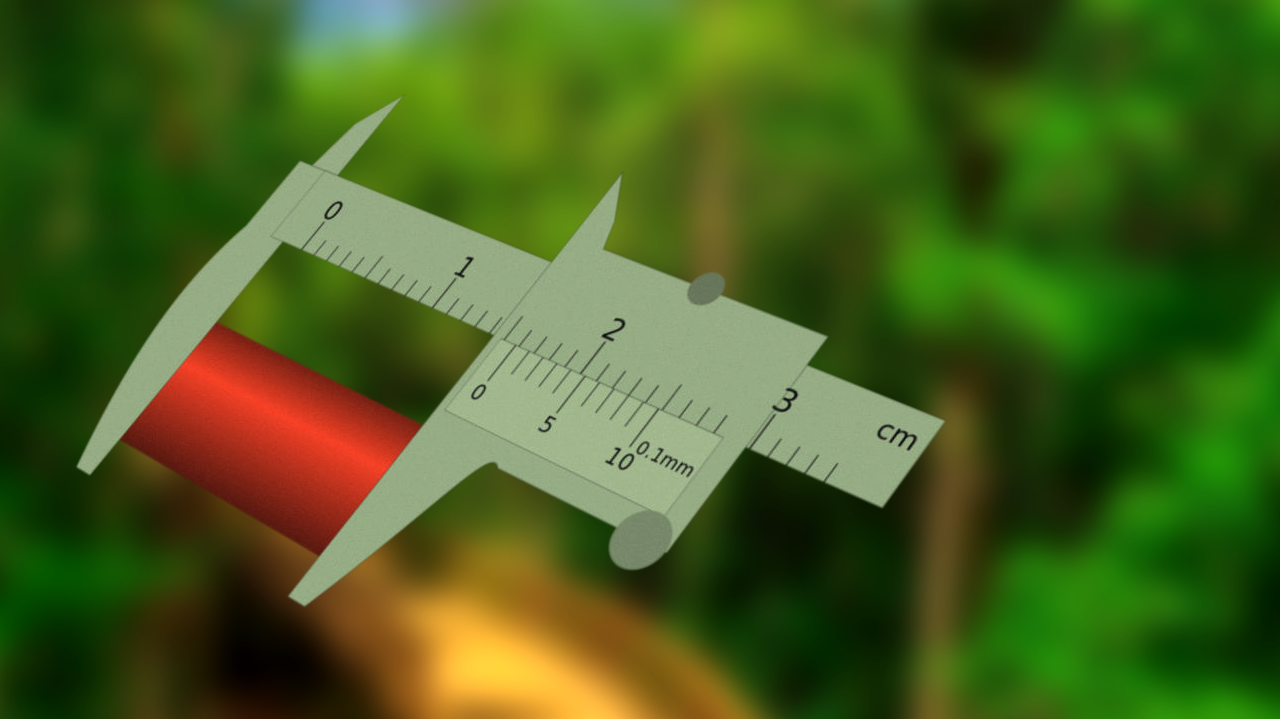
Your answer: {"value": 15.8, "unit": "mm"}
